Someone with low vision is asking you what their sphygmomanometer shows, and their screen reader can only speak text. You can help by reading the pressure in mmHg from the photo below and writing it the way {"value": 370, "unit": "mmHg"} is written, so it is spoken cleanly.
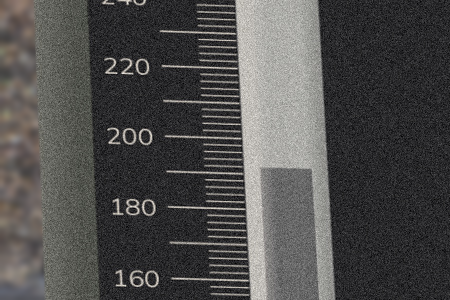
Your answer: {"value": 192, "unit": "mmHg"}
